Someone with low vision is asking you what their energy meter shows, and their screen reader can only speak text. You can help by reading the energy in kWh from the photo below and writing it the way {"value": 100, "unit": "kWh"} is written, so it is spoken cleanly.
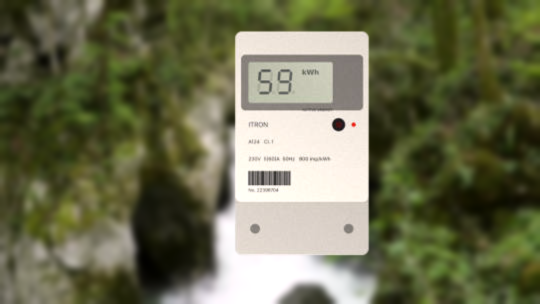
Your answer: {"value": 59, "unit": "kWh"}
